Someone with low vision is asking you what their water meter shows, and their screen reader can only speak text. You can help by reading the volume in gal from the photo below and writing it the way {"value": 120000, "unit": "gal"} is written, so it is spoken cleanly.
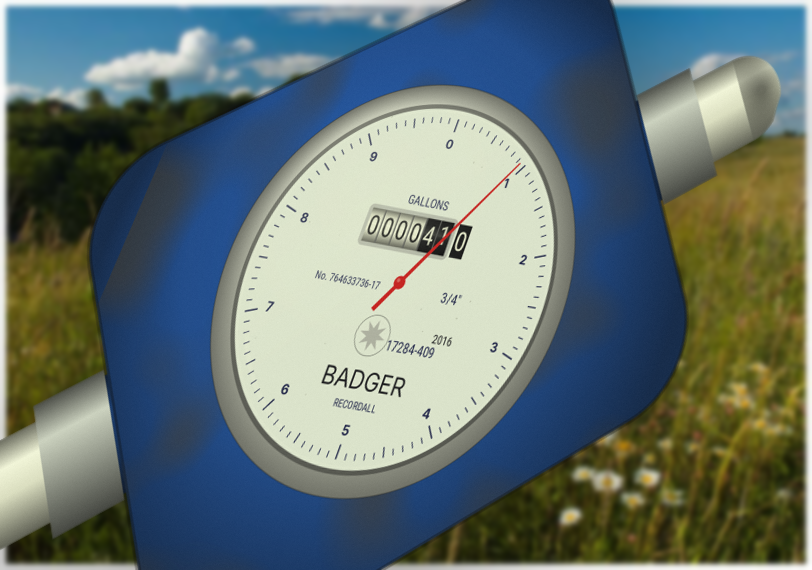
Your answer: {"value": 410.9, "unit": "gal"}
